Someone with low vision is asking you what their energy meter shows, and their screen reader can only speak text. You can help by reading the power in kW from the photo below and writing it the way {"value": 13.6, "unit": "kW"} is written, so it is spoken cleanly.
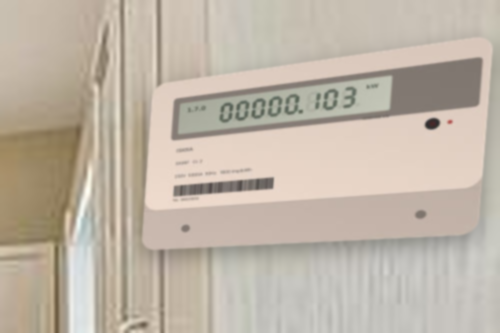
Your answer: {"value": 0.103, "unit": "kW"}
